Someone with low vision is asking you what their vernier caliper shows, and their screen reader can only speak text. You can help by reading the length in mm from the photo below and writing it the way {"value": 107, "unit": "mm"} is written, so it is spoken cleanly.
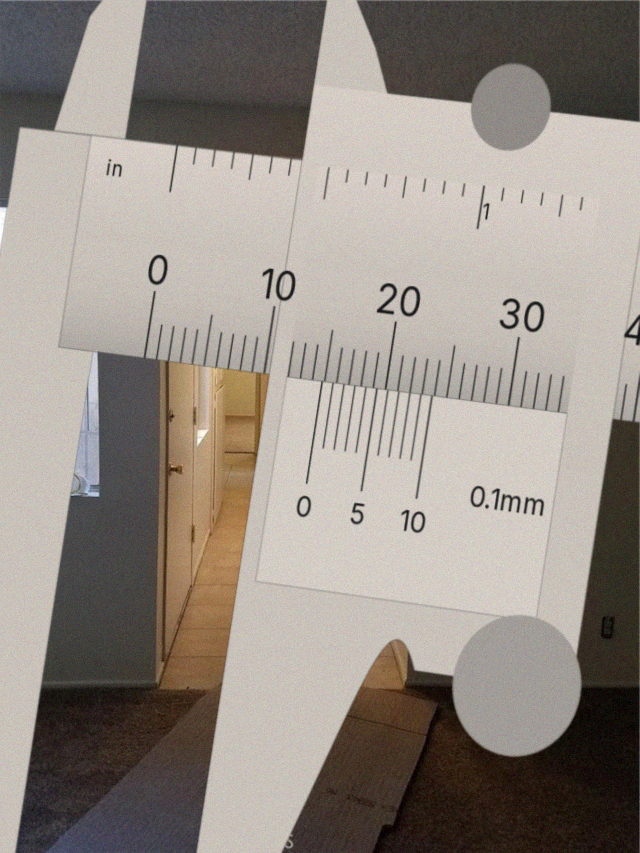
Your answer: {"value": 14.8, "unit": "mm"}
